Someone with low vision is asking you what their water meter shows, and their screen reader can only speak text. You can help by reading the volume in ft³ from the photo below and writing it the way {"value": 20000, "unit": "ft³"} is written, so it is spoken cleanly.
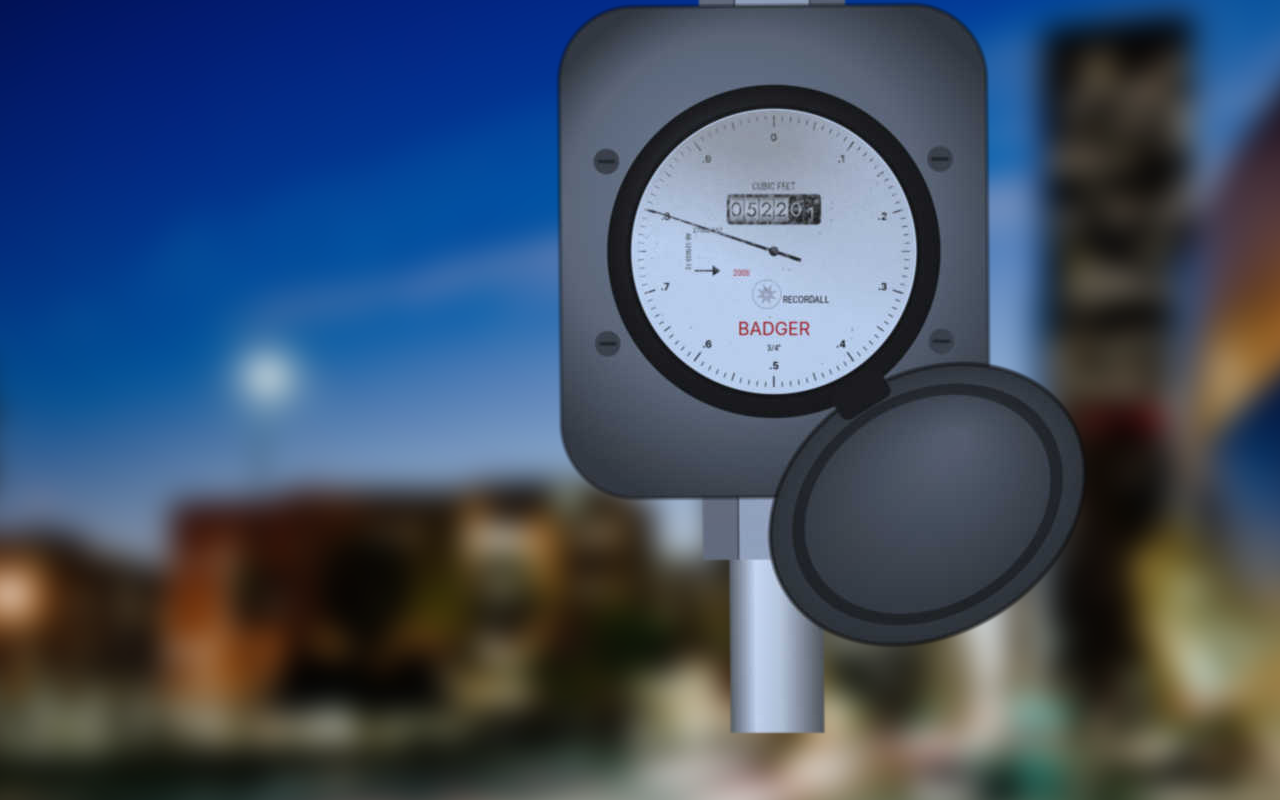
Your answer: {"value": 52200.80, "unit": "ft³"}
